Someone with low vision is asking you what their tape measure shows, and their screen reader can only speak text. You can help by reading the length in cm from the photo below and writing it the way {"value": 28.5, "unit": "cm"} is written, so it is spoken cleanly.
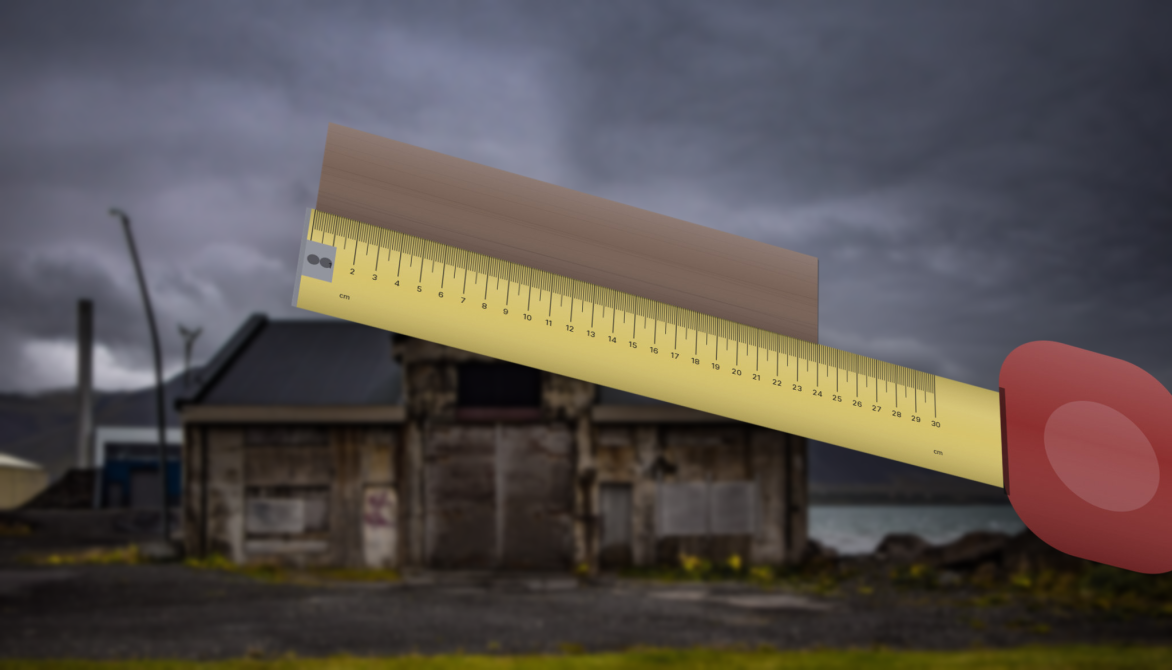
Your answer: {"value": 24, "unit": "cm"}
